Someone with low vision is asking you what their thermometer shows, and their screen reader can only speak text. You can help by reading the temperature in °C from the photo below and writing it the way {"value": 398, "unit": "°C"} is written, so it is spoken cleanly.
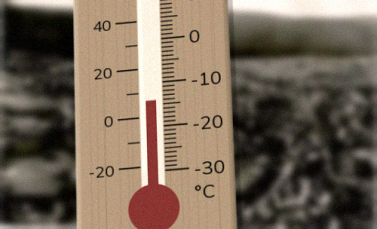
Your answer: {"value": -14, "unit": "°C"}
